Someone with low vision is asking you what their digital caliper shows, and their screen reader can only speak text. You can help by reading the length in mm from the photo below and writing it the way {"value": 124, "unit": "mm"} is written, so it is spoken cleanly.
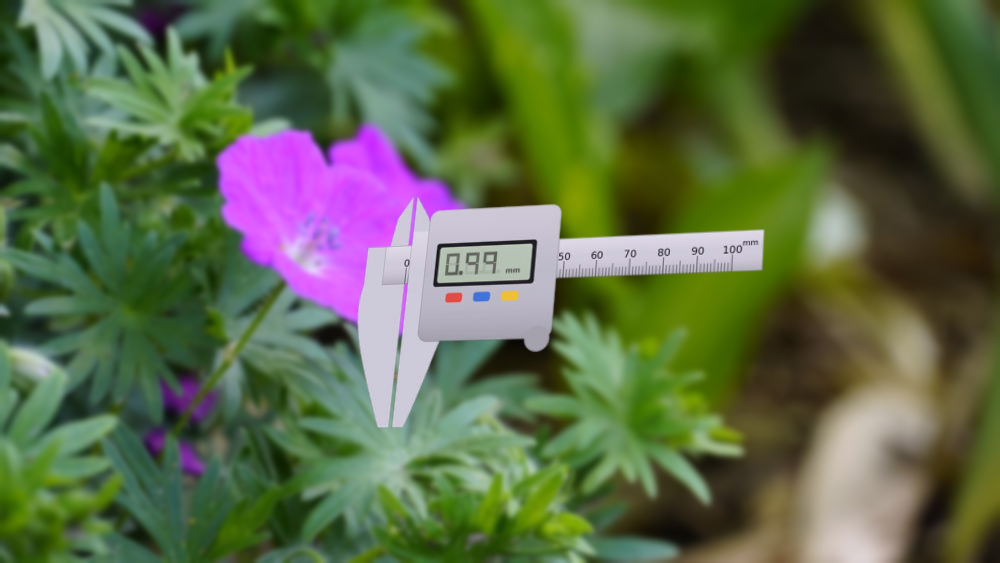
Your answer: {"value": 0.99, "unit": "mm"}
